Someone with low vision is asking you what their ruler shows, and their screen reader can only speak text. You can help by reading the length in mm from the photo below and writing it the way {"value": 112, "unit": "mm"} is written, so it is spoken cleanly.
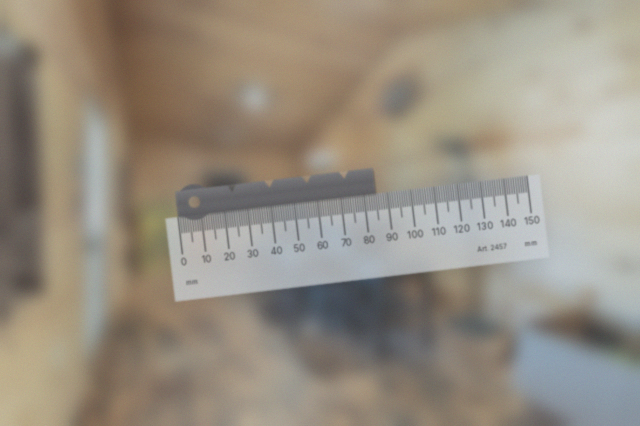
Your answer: {"value": 85, "unit": "mm"}
